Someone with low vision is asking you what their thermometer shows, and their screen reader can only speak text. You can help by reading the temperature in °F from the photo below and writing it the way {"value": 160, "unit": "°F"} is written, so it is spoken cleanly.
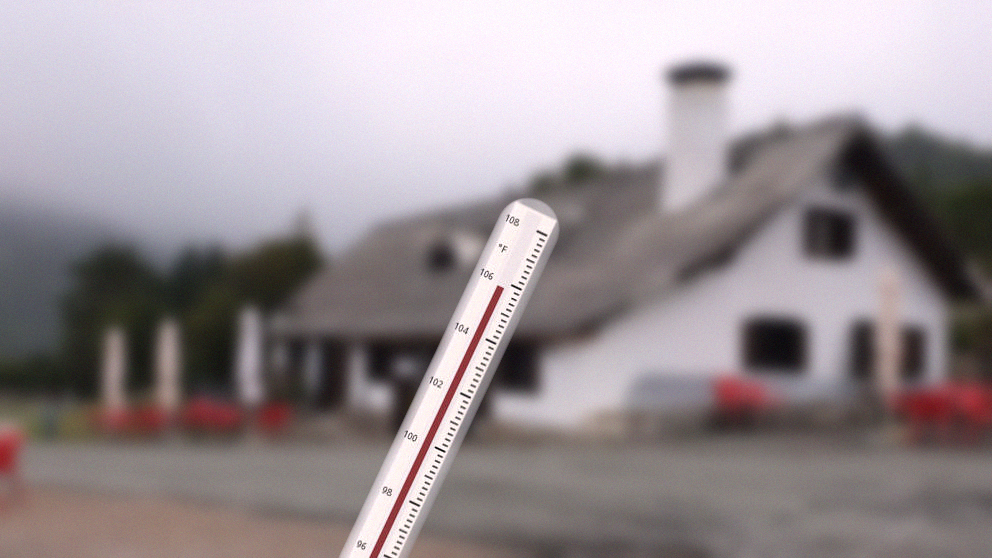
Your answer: {"value": 105.8, "unit": "°F"}
